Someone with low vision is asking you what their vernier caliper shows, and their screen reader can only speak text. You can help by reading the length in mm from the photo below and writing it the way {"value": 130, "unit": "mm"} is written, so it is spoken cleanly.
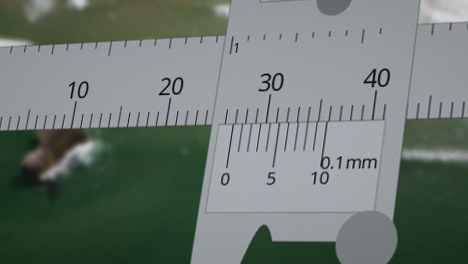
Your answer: {"value": 26.8, "unit": "mm"}
